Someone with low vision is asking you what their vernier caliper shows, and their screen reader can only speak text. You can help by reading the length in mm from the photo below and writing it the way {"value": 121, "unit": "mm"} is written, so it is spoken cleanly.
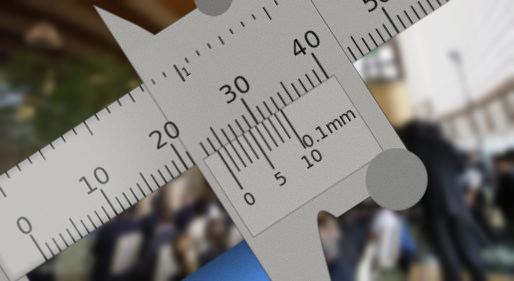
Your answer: {"value": 24.2, "unit": "mm"}
